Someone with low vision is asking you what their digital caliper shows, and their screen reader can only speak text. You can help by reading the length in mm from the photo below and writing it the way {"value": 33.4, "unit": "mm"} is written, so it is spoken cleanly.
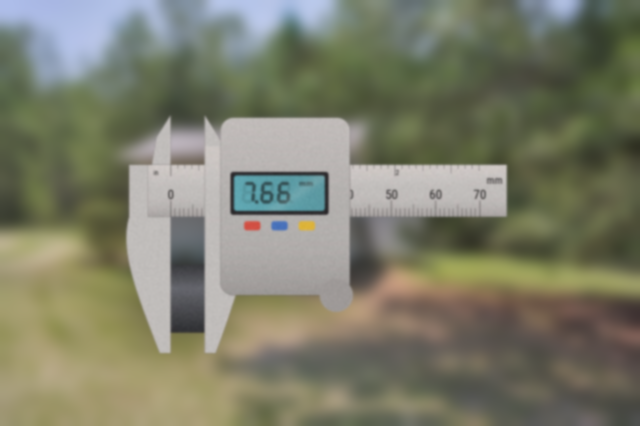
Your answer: {"value": 7.66, "unit": "mm"}
